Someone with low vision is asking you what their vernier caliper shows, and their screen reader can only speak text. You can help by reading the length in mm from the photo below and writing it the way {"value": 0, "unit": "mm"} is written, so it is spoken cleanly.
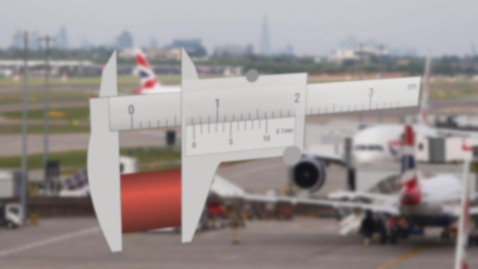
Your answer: {"value": 7.2, "unit": "mm"}
